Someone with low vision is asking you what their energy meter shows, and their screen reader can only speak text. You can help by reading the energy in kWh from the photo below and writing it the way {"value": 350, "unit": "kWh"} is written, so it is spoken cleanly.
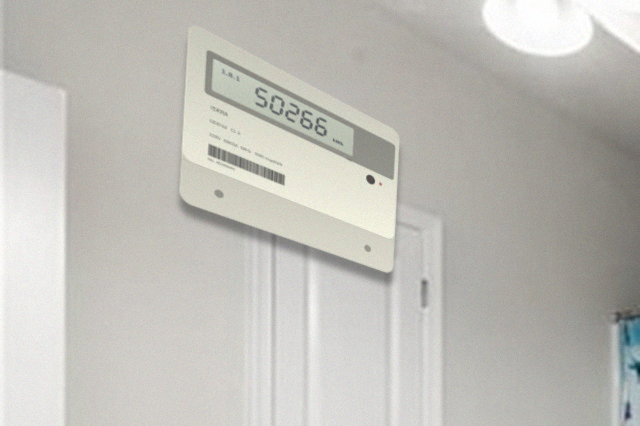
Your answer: {"value": 50266, "unit": "kWh"}
